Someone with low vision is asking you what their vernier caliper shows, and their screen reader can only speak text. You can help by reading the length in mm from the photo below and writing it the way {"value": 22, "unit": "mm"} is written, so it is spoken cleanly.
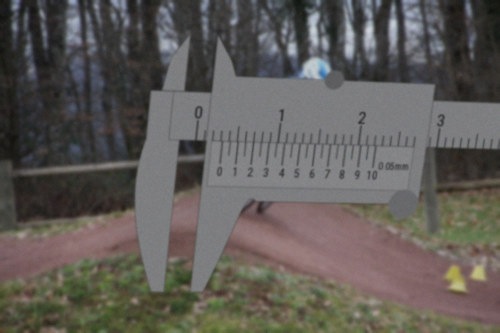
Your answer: {"value": 3.2, "unit": "mm"}
